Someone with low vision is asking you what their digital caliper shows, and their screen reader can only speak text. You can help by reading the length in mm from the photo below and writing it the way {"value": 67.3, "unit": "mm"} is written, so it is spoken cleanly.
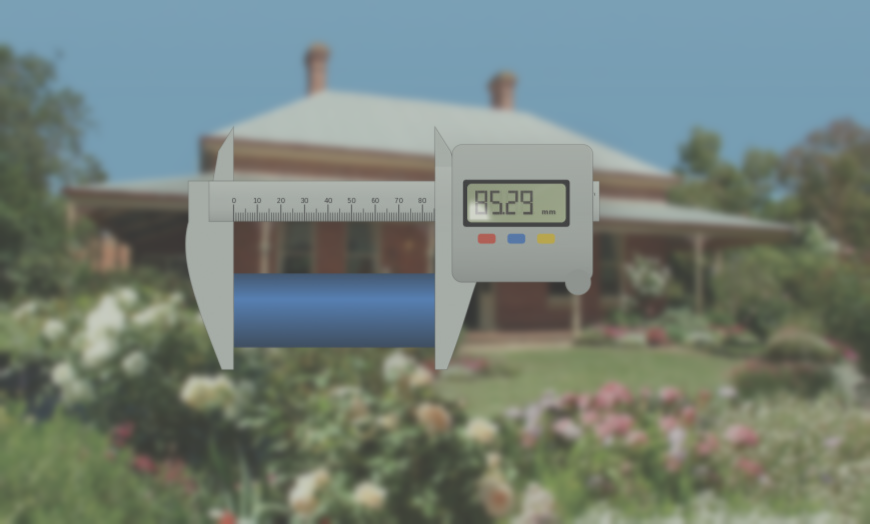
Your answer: {"value": 85.29, "unit": "mm"}
